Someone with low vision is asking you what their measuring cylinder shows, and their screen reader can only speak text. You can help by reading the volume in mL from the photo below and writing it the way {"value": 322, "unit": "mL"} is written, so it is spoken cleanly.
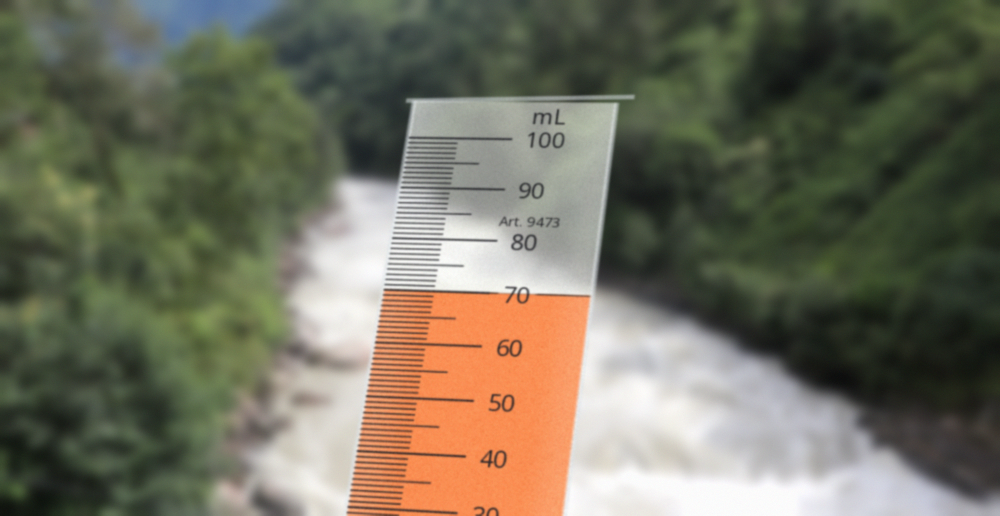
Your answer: {"value": 70, "unit": "mL"}
